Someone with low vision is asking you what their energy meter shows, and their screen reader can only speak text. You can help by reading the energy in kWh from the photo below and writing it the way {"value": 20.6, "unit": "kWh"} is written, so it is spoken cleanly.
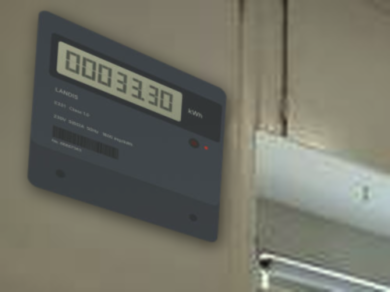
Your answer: {"value": 33.30, "unit": "kWh"}
